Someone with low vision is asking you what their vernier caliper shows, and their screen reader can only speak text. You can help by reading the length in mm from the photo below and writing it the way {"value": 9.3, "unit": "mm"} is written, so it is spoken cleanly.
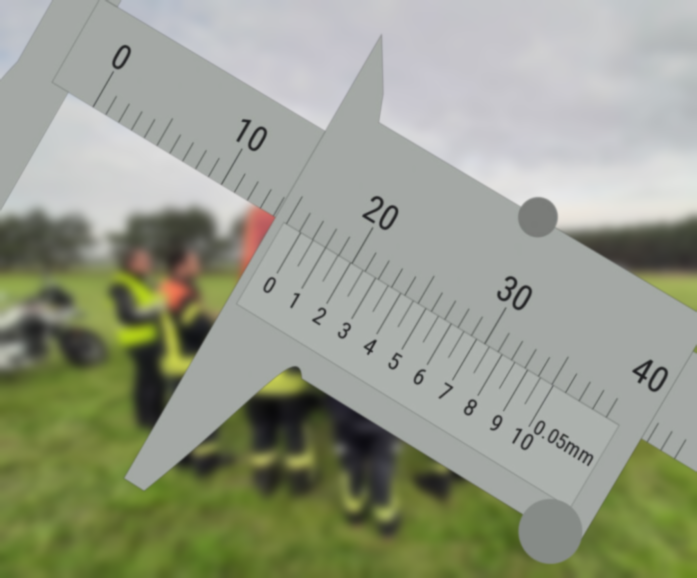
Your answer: {"value": 16.1, "unit": "mm"}
